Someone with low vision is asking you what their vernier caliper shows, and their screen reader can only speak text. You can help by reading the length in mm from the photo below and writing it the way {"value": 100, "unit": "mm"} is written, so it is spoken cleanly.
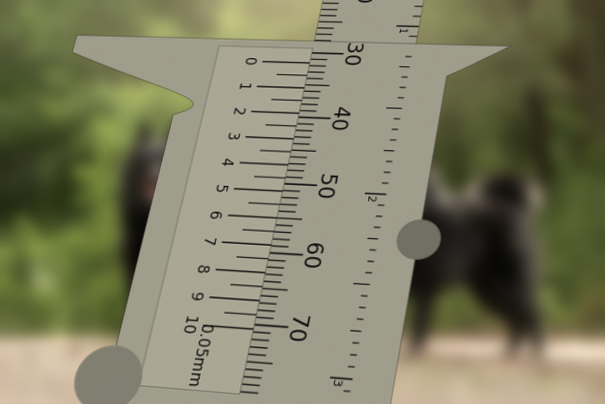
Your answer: {"value": 31.6, "unit": "mm"}
